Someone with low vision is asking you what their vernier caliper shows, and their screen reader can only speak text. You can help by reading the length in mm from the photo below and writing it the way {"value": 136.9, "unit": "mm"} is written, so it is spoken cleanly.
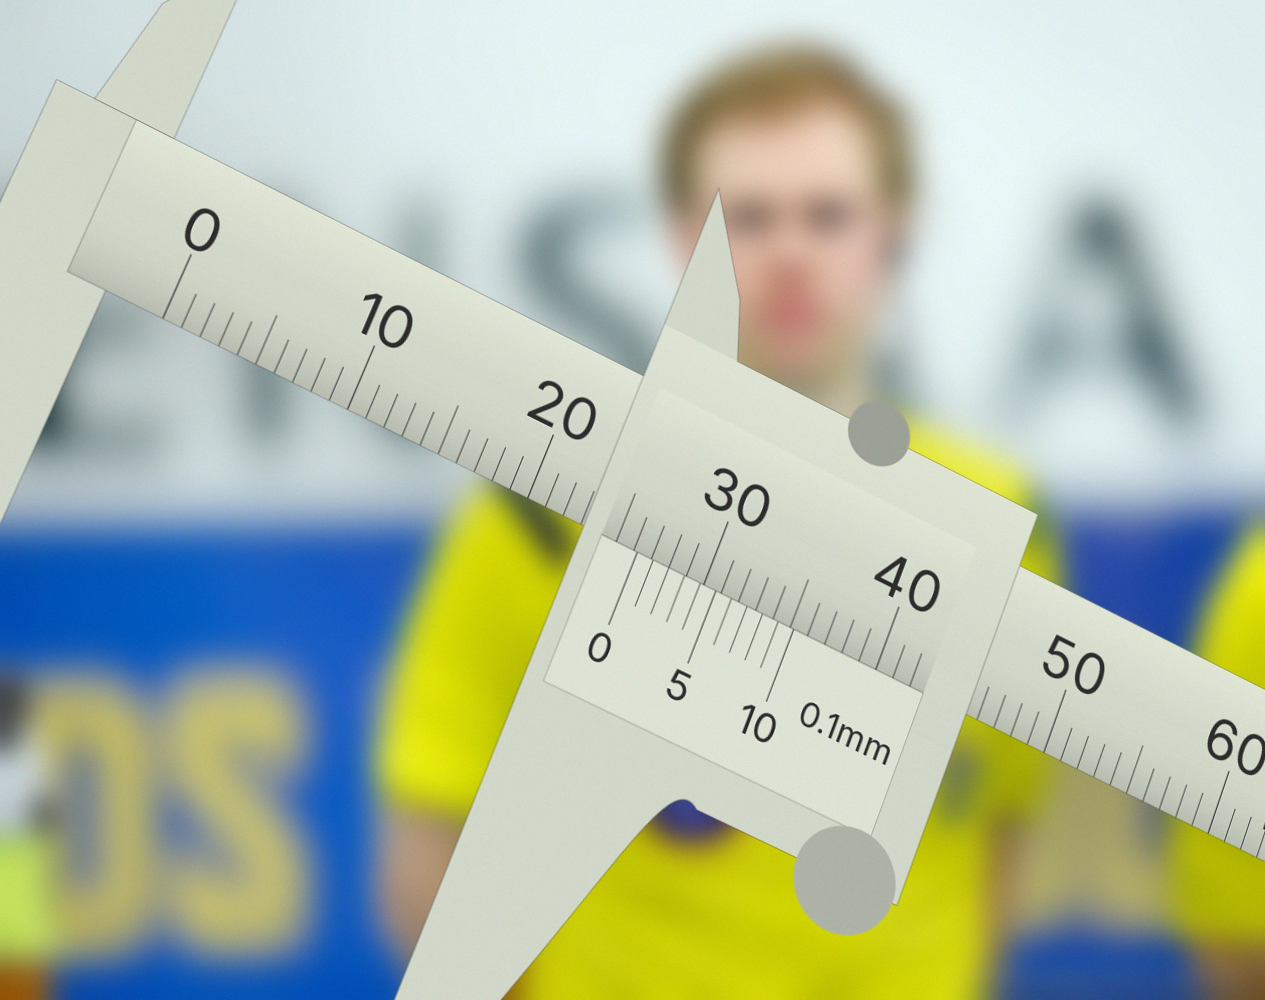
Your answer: {"value": 26.2, "unit": "mm"}
